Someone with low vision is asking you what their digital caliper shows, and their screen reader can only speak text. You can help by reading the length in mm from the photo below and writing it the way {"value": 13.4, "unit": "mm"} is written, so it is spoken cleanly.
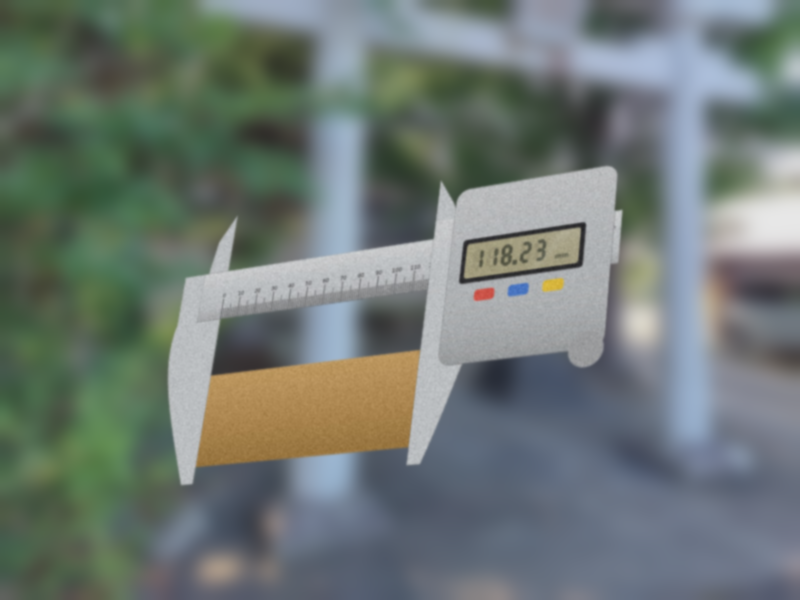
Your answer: {"value": 118.23, "unit": "mm"}
